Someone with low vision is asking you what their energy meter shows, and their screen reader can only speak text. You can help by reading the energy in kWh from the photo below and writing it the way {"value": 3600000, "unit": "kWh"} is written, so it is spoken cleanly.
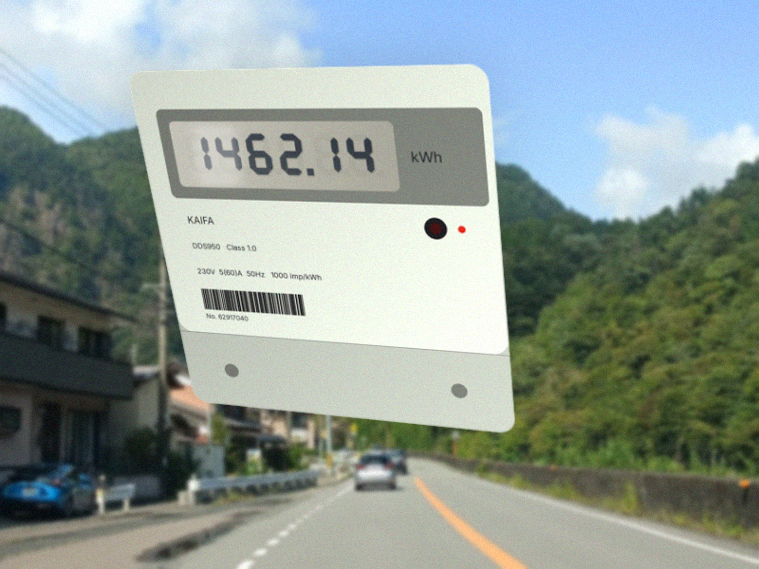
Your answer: {"value": 1462.14, "unit": "kWh"}
